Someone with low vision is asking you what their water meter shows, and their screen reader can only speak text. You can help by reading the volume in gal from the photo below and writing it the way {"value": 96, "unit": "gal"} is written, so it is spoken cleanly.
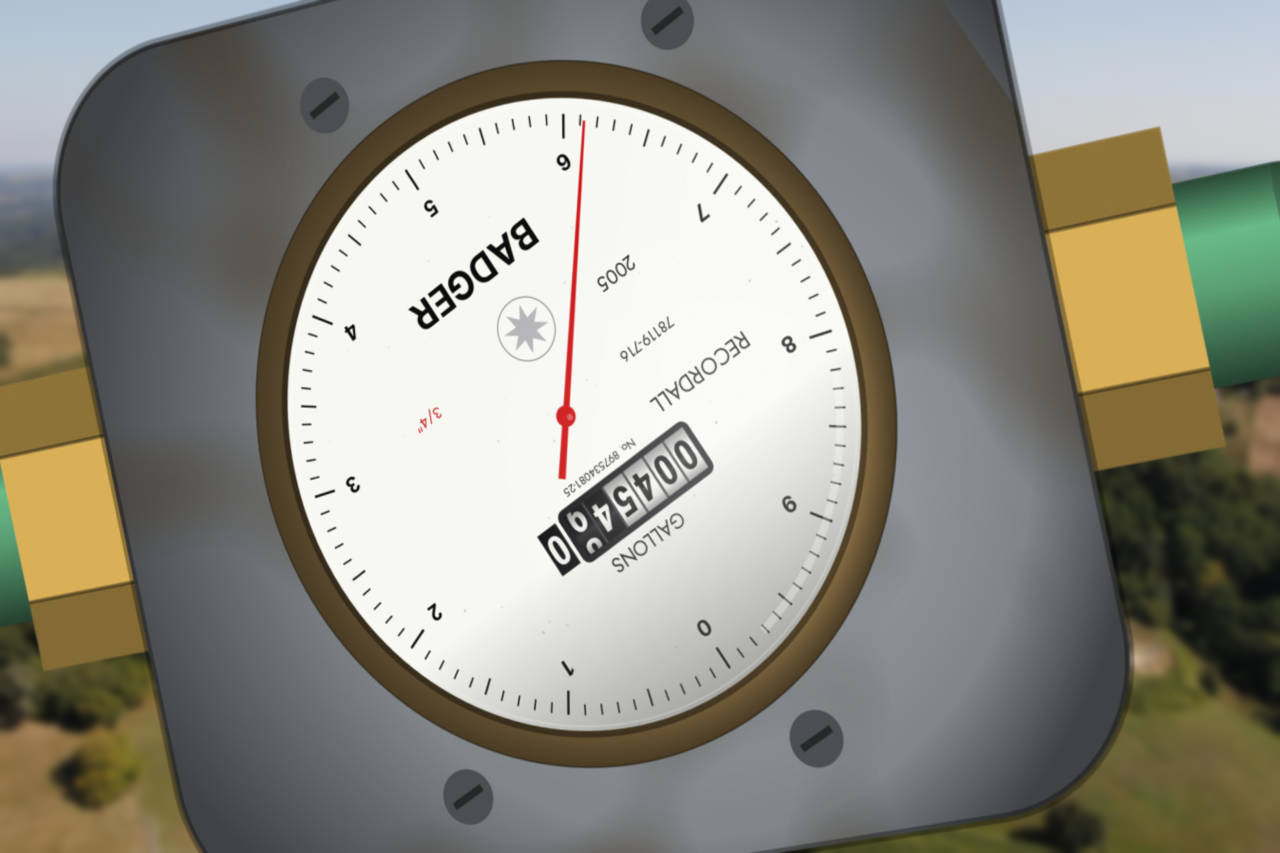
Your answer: {"value": 45486.1, "unit": "gal"}
